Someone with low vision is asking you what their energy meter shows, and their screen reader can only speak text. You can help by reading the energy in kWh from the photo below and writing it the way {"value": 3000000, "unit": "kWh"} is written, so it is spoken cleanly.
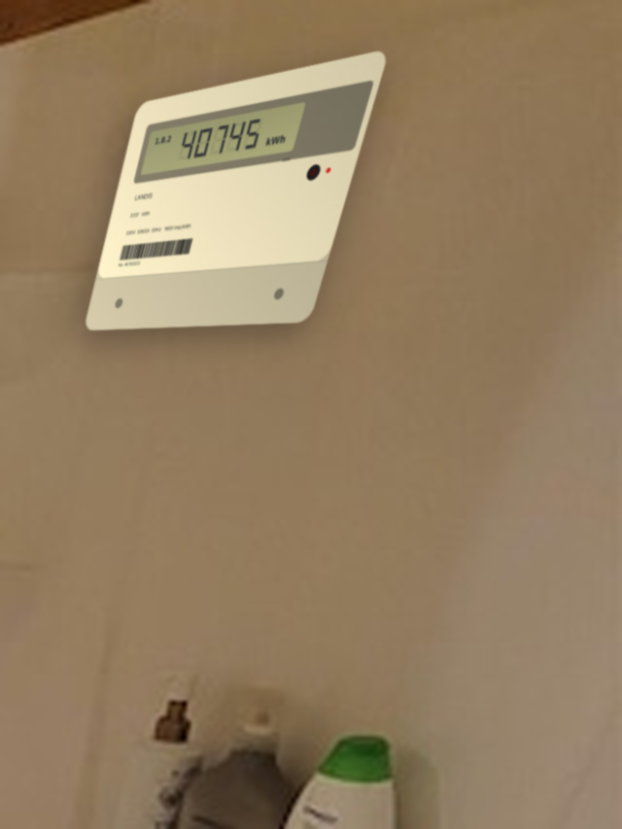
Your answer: {"value": 40745, "unit": "kWh"}
